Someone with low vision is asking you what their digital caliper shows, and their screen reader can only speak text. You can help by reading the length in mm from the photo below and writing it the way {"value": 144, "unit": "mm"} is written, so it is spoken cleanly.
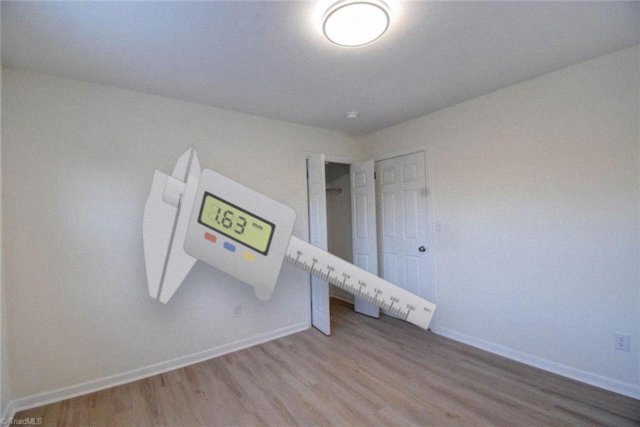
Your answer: {"value": 1.63, "unit": "mm"}
